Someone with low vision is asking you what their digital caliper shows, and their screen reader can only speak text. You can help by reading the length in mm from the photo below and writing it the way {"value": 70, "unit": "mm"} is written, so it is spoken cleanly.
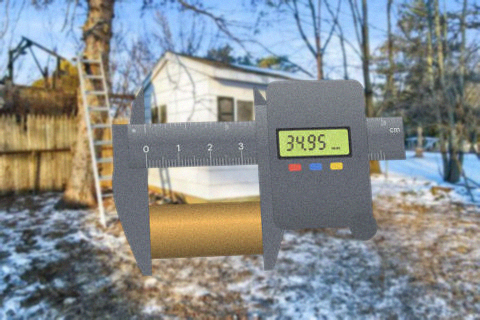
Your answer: {"value": 34.95, "unit": "mm"}
